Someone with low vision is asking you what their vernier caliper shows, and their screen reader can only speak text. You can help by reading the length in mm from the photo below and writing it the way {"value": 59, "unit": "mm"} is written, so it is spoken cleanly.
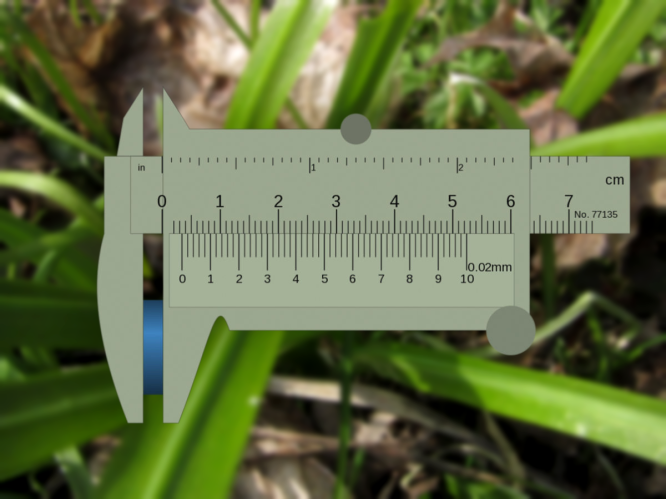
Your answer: {"value": 3.4, "unit": "mm"}
